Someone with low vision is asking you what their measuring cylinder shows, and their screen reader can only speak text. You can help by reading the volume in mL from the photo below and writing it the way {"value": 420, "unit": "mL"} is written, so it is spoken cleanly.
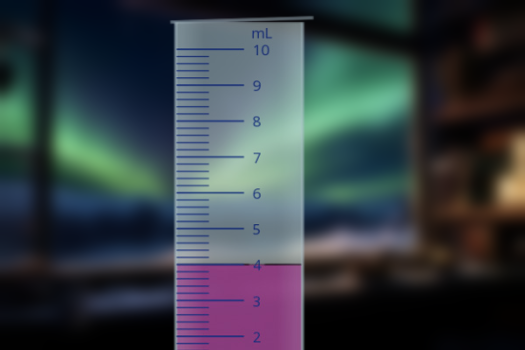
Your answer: {"value": 4, "unit": "mL"}
